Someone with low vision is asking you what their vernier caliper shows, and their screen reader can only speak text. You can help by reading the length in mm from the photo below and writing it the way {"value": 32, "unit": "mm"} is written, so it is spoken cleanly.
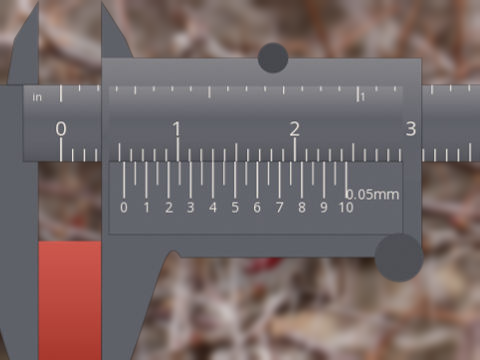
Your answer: {"value": 5.4, "unit": "mm"}
